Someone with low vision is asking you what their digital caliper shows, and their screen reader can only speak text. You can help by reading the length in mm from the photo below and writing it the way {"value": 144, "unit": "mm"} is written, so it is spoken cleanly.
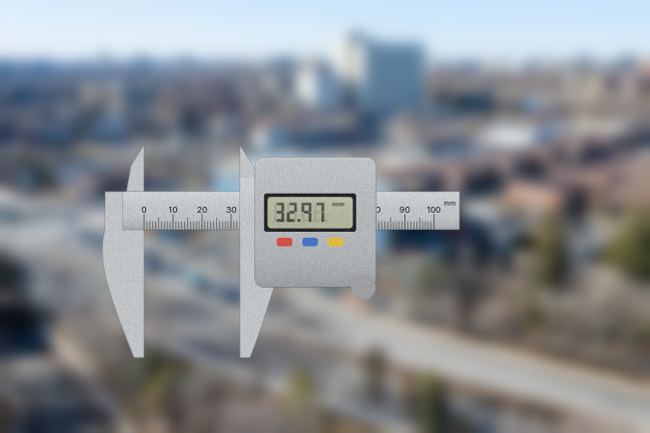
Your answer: {"value": 32.97, "unit": "mm"}
